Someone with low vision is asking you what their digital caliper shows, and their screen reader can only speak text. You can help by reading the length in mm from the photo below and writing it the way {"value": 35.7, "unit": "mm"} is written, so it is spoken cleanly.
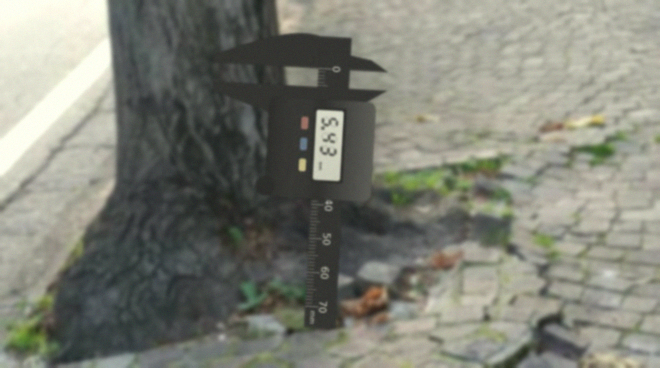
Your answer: {"value": 5.43, "unit": "mm"}
